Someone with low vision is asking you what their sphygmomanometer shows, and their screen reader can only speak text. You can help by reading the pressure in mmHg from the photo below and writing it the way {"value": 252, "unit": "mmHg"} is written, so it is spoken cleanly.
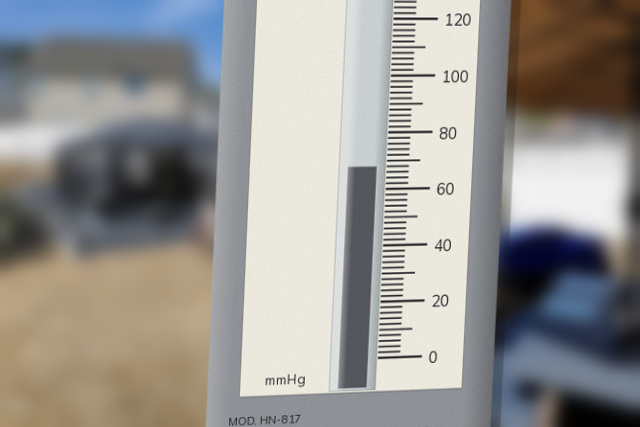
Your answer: {"value": 68, "unit": "mmHg"}
